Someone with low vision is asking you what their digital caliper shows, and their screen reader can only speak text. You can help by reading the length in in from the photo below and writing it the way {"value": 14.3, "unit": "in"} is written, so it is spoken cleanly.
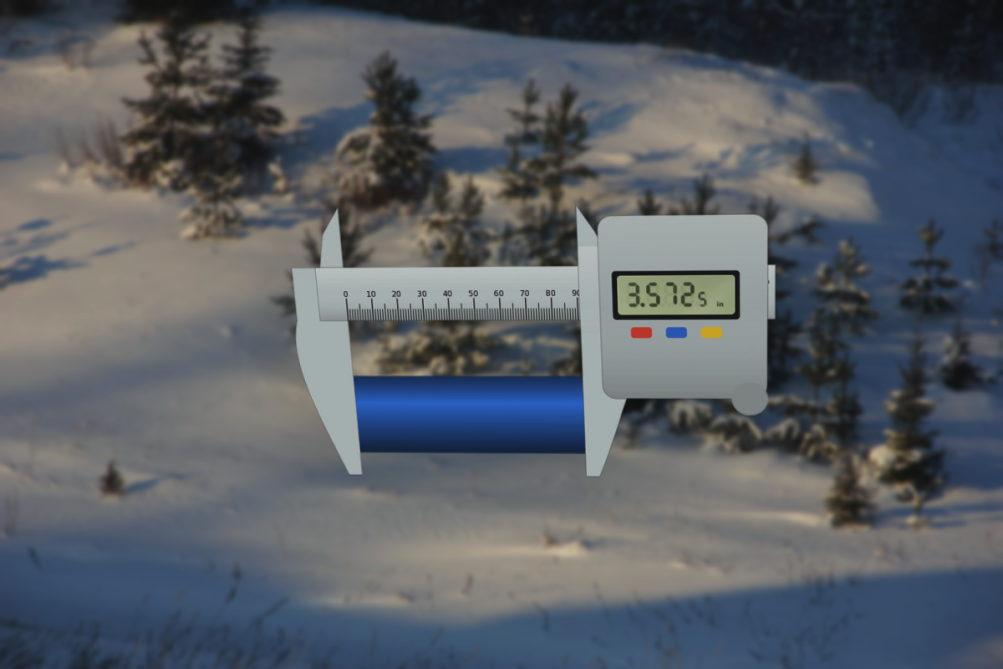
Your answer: {"value": 3.5725, "unit": "in"}
